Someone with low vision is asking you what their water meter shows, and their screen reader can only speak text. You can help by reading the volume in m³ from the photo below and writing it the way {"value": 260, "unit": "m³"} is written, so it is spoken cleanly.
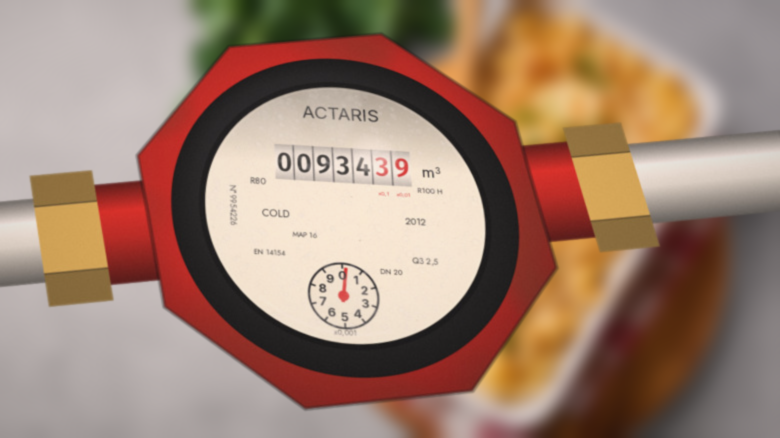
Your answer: {"value": 934.390, "unit": "m³"}
